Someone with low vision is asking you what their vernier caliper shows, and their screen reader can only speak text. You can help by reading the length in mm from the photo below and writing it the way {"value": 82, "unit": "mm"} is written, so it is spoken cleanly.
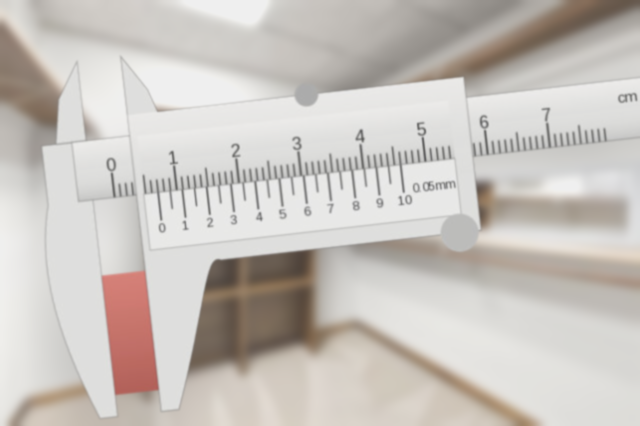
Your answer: {"value": 7.0, "unit": "mm"}
